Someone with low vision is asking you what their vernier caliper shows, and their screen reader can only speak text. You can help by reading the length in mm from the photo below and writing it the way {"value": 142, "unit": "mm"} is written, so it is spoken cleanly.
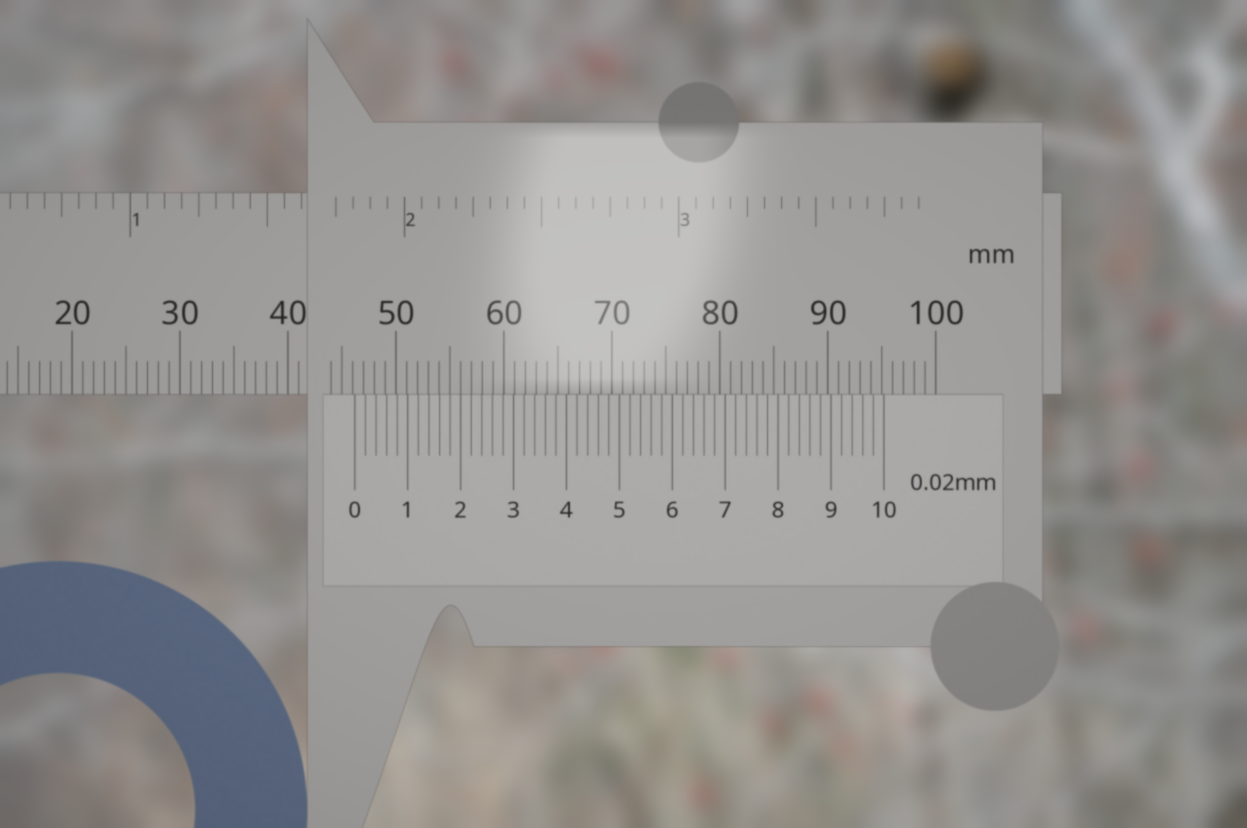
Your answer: {"value": 46.2, "unit": "mm"}
